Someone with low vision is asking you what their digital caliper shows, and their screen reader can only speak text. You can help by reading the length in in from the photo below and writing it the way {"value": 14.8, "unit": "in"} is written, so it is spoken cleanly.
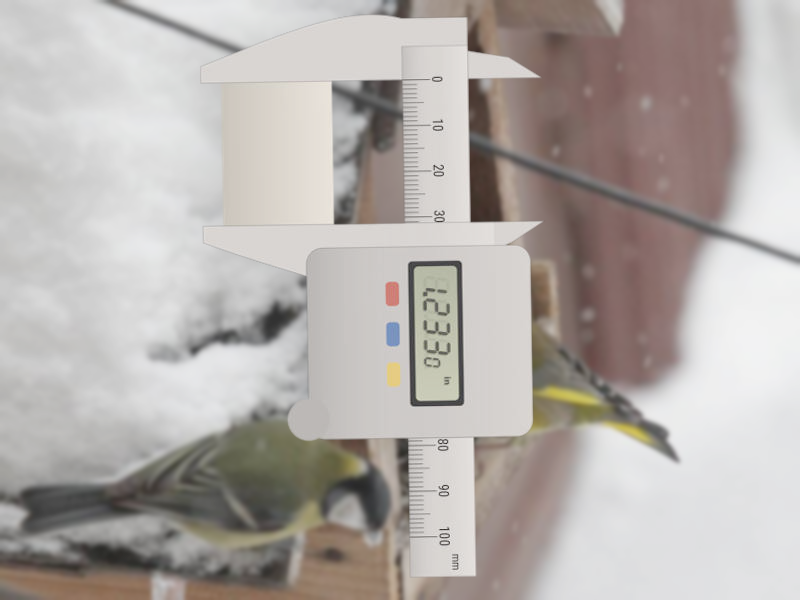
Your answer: {"value": 1.2330, "unit": "in"}
